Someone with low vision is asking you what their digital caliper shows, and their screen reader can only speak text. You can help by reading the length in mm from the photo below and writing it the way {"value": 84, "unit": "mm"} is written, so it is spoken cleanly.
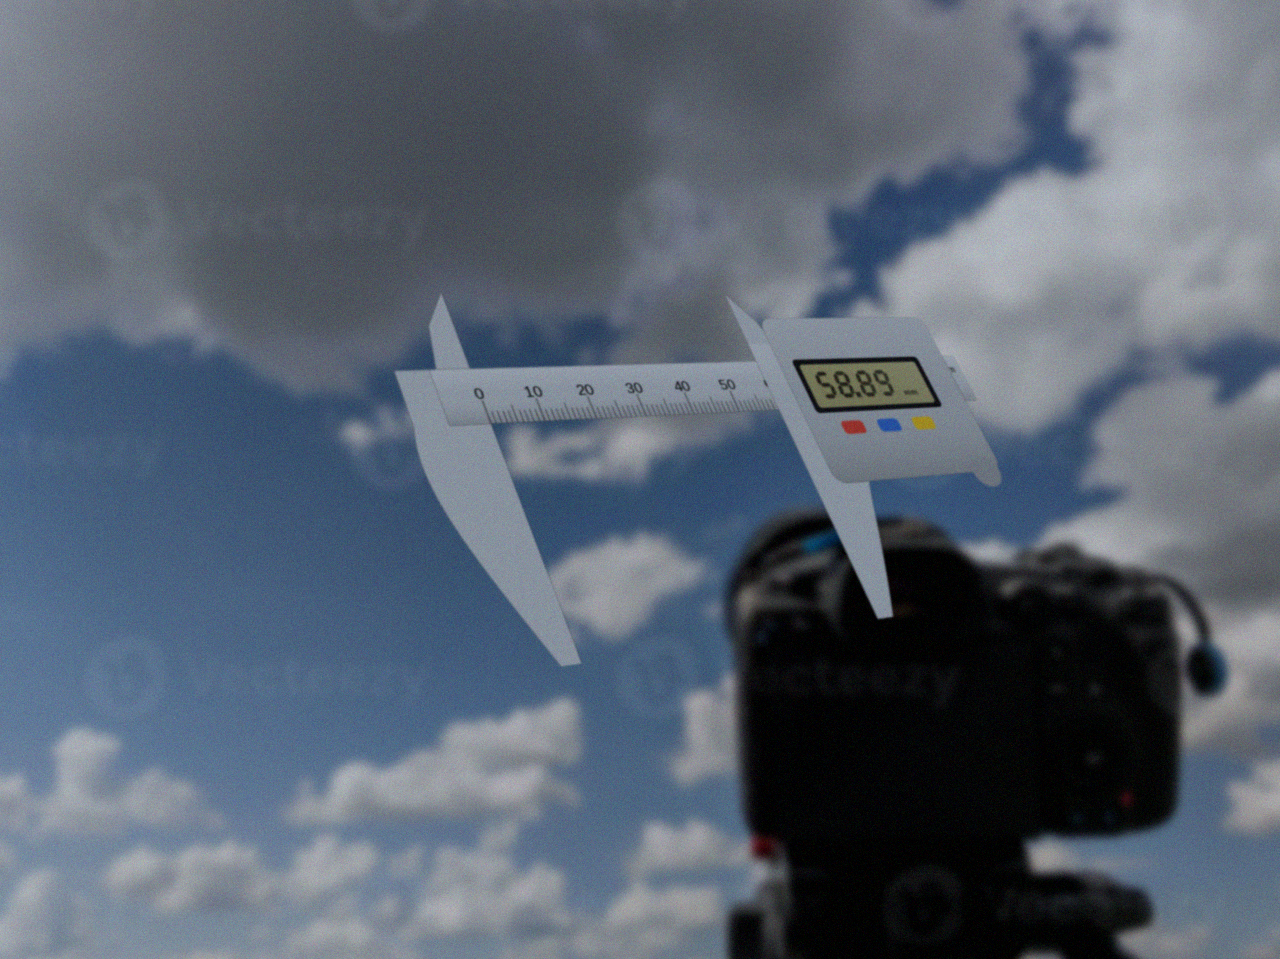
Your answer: {"value": 58.89, "unit": "mm"}
